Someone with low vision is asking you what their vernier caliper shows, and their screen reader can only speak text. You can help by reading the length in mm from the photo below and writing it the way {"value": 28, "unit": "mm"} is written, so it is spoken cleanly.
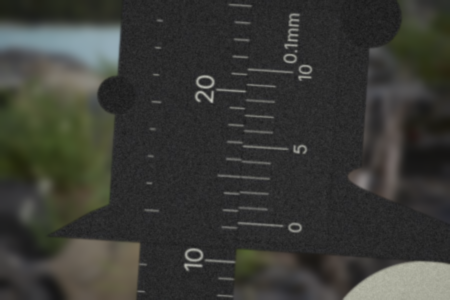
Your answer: {"value": 12.3, "unit": "mm"}
